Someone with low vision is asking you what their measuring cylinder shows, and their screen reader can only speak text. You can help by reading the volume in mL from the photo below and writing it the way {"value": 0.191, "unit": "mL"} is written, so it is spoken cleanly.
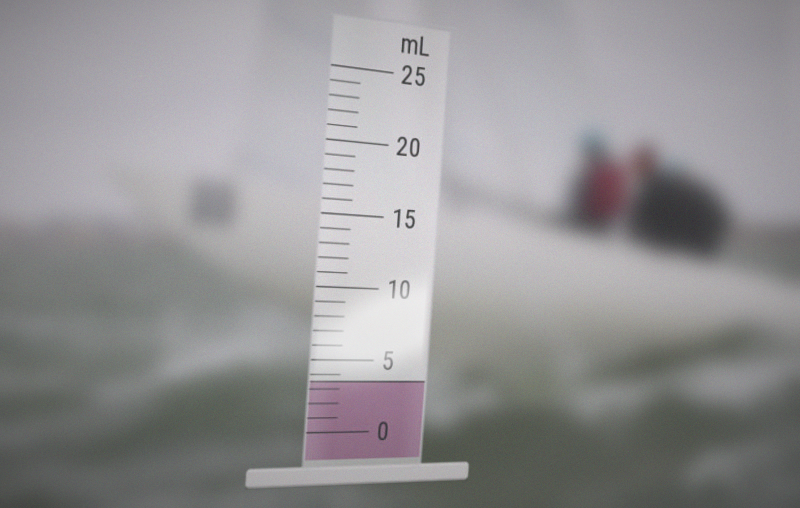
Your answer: {"value": 3.5, "unit": "mL"}
